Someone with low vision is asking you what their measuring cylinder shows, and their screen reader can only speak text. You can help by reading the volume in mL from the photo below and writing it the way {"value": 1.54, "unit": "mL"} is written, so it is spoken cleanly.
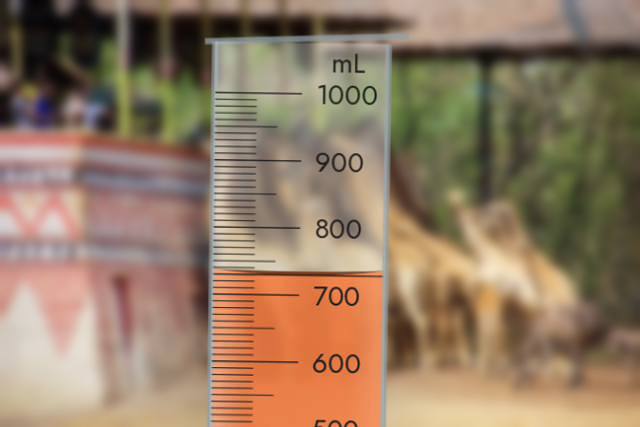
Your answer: {"value": 730, "unit": "mL"}
